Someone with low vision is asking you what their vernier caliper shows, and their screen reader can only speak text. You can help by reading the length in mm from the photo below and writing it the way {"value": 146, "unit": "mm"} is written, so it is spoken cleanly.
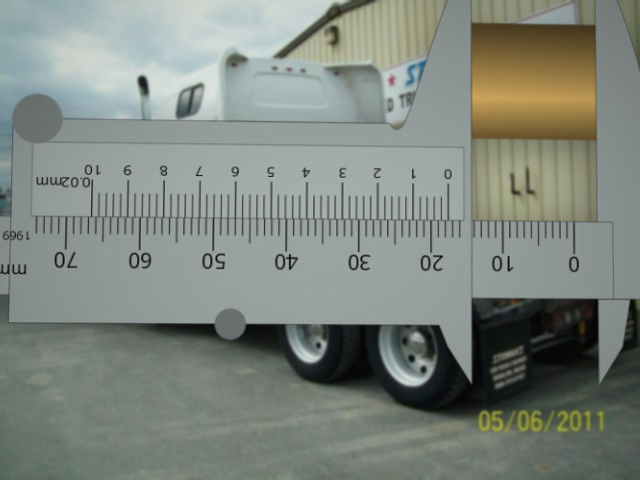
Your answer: {"value": 17.6, "unit": "mm"}
